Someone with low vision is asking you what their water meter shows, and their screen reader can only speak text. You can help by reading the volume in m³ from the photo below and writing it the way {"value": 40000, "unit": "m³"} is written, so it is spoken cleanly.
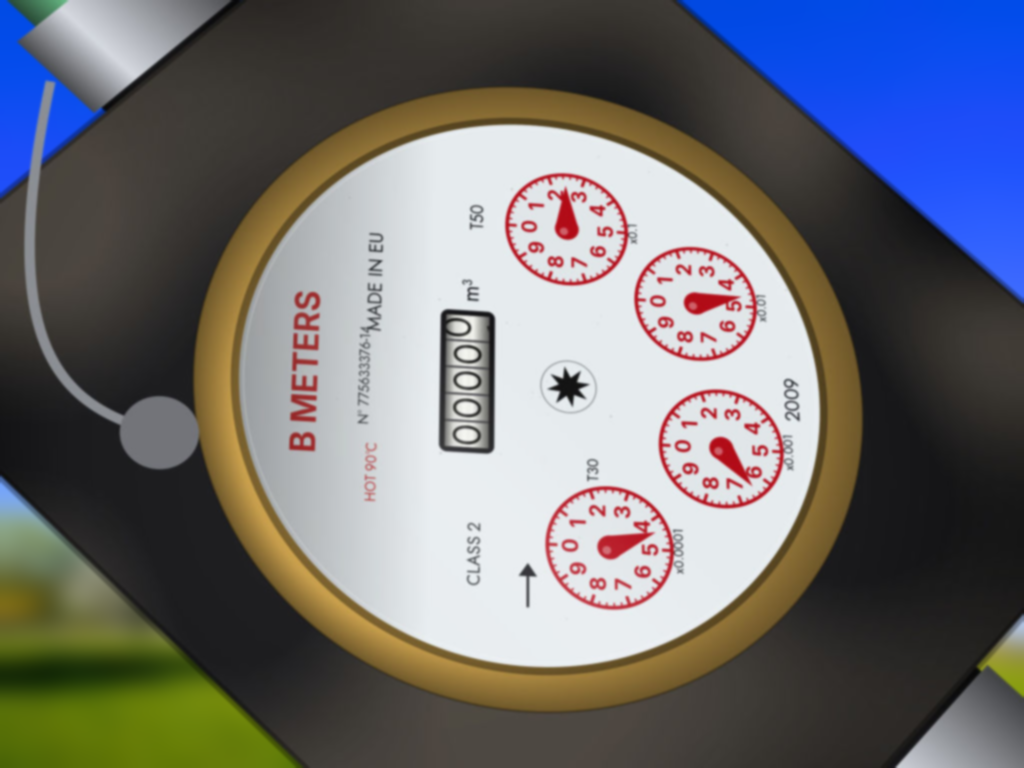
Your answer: {"value": 0.2464, "unit": "m³"}
